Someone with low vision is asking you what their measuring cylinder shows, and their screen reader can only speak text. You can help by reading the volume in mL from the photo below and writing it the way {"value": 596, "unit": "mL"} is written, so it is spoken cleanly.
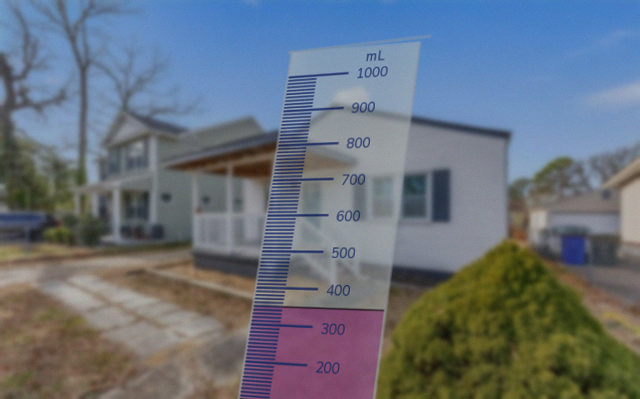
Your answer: {"value": 350, "unit": "mL"}
